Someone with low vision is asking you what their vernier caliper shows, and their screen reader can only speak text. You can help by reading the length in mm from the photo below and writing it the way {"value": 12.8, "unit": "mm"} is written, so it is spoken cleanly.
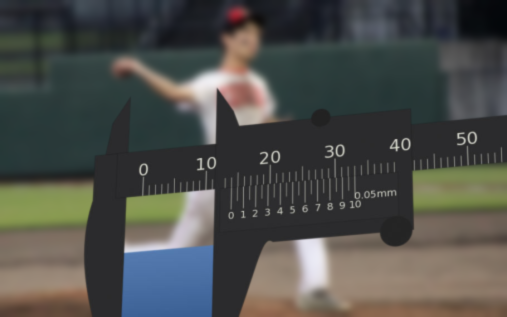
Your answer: {"value": 14.0, "unit": "mm"}
